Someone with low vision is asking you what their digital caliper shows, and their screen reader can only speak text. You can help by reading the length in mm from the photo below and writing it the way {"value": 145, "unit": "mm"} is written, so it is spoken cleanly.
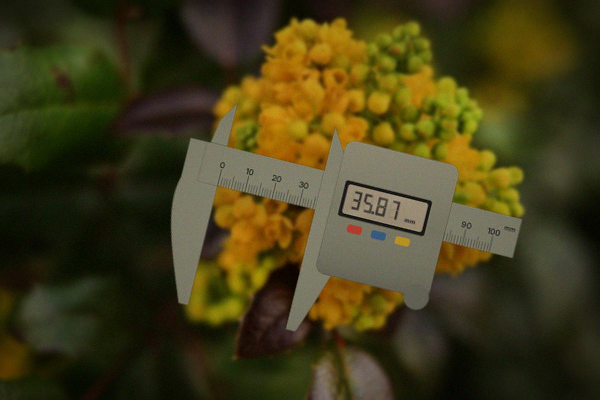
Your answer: {"value": 35.87, "unit": "mm"}
